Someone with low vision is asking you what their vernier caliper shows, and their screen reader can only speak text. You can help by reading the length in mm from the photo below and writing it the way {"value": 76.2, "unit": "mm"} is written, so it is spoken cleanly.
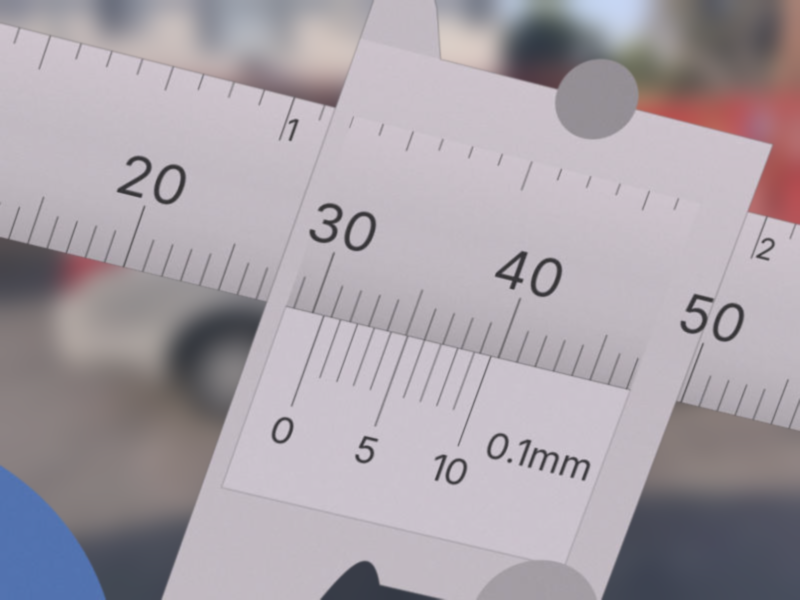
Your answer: {"value": 30.6, "unit": "mm"}
